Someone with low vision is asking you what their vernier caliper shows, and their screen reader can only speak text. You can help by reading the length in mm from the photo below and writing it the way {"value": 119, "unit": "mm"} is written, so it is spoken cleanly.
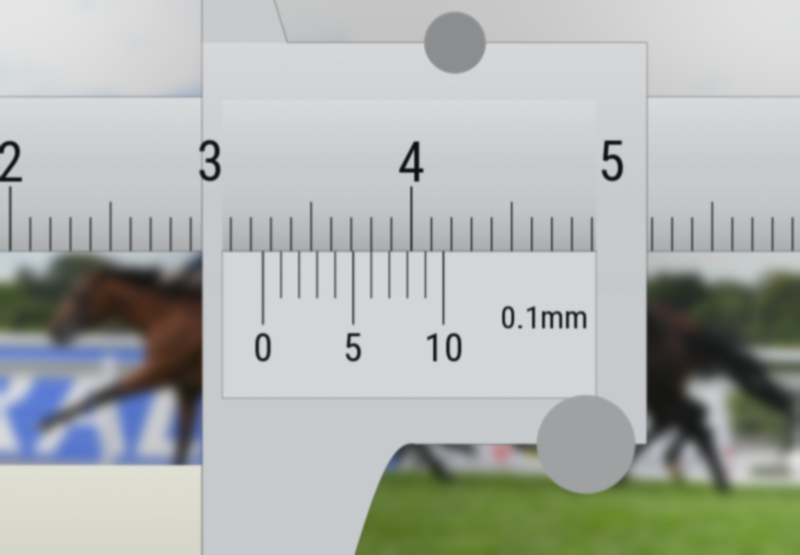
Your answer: {"value": 32.6, "unit": "mm"}
